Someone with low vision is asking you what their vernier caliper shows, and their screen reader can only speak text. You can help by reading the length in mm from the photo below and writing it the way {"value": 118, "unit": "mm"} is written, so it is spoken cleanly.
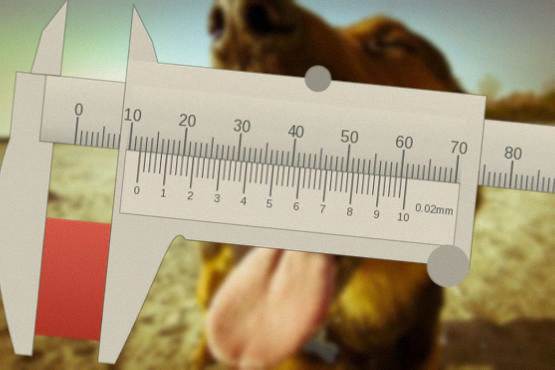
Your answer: {"value": 12.0, "unit": "mm"}
